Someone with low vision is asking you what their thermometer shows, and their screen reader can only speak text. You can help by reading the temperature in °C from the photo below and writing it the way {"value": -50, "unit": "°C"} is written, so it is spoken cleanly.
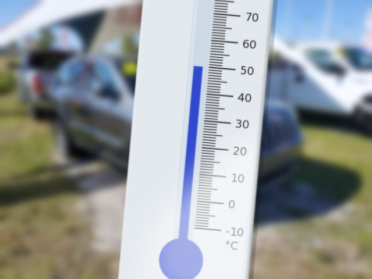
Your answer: {"value": 50, "unit": "°C"}
